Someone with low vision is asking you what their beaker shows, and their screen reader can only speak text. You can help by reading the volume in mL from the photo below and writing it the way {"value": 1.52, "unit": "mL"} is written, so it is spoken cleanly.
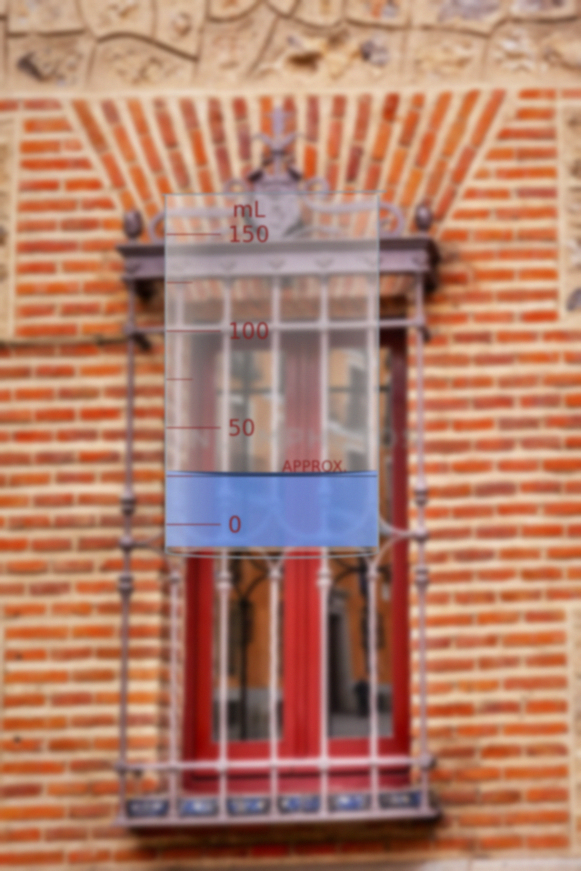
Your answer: {"value": 25, "unit": "mL"}
